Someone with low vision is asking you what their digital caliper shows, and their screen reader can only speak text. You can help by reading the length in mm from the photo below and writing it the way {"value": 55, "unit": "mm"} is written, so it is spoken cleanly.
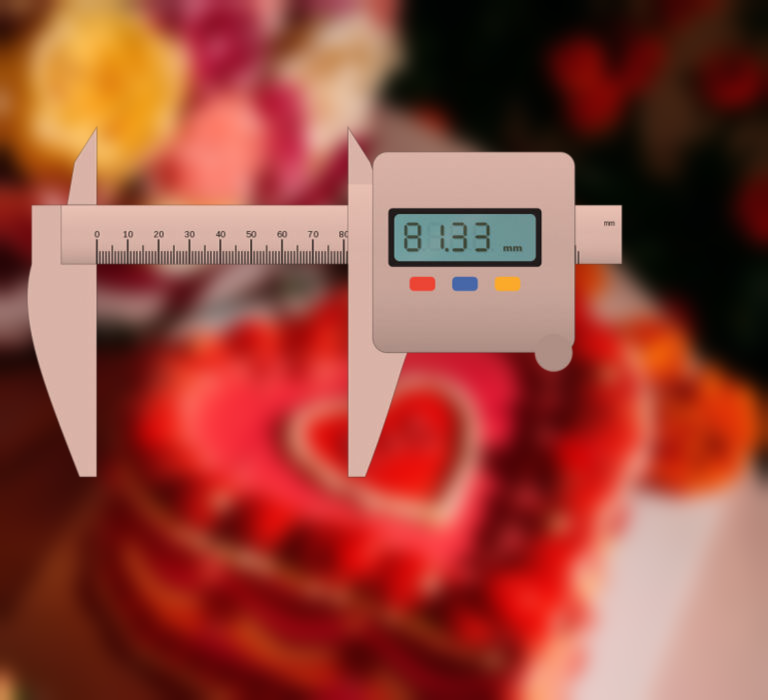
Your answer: {"value": 81.33, "unit": "mm"}
